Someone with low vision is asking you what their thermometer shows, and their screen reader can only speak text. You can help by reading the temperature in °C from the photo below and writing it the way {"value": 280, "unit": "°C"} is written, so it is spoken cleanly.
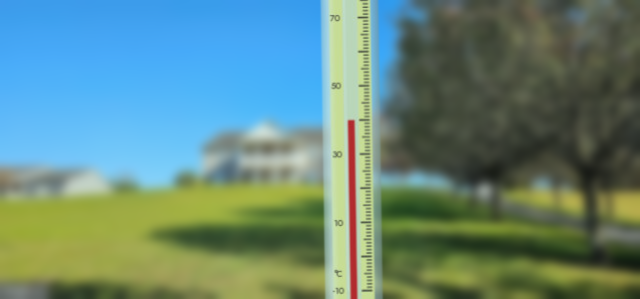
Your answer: {"value": 40, "unit": "°C"}
